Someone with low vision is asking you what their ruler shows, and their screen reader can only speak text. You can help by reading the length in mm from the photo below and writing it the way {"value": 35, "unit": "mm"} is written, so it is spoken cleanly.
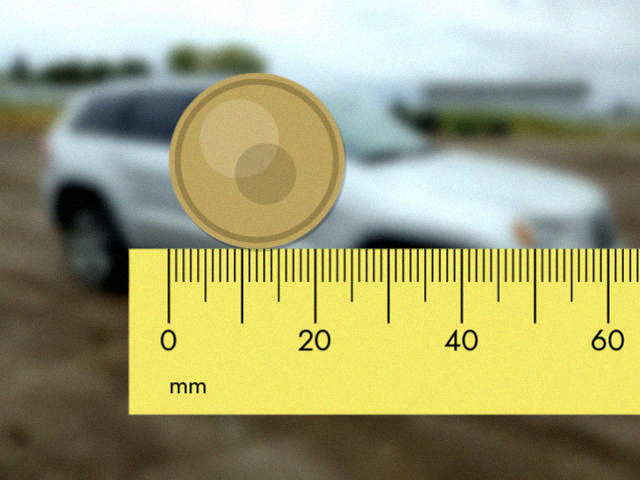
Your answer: {"value": 24, "unit": "mm"}
